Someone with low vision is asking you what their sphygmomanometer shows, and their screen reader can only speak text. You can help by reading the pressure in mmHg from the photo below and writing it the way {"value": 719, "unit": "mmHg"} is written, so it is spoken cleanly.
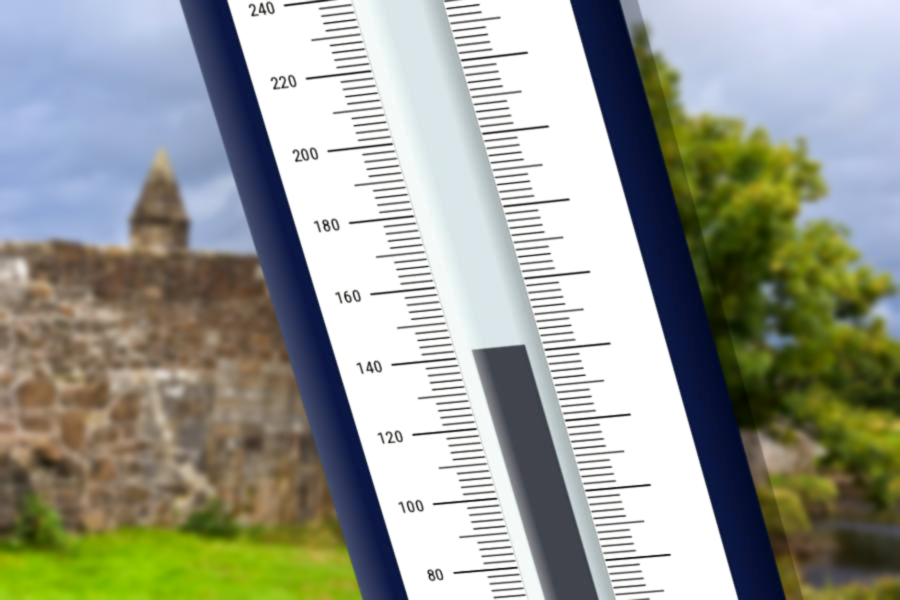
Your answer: {"value": 142, "unit": "mmHg"}
